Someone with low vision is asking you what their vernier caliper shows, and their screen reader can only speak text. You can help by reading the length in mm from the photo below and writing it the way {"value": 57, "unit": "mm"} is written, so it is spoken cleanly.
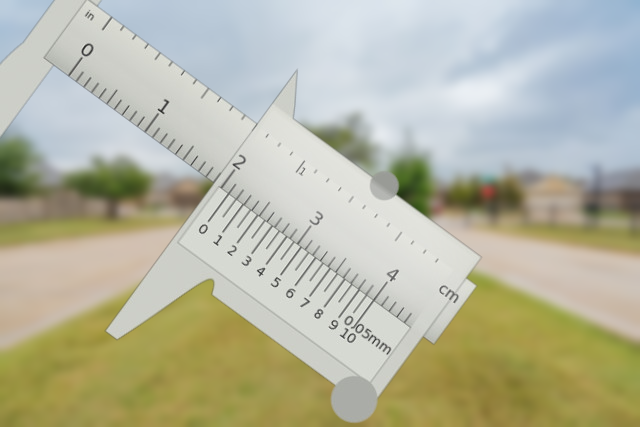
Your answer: {"value": 21.0, "unit": "mm"}
